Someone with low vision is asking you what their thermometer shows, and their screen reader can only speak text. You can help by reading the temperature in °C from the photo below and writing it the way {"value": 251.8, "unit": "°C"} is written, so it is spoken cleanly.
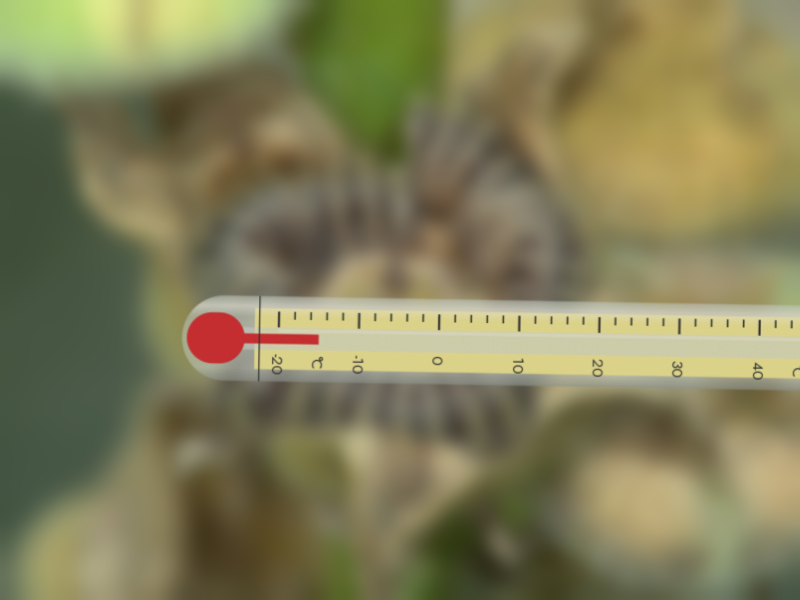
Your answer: {"value": -15, "unit": "°C"}
